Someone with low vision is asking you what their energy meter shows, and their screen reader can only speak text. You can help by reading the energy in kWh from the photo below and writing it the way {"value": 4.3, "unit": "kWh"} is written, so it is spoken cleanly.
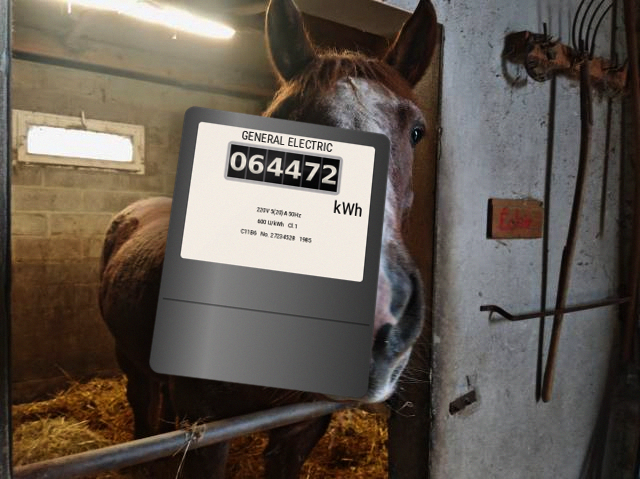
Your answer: {"value": 64472, "unit": "kWh"}
